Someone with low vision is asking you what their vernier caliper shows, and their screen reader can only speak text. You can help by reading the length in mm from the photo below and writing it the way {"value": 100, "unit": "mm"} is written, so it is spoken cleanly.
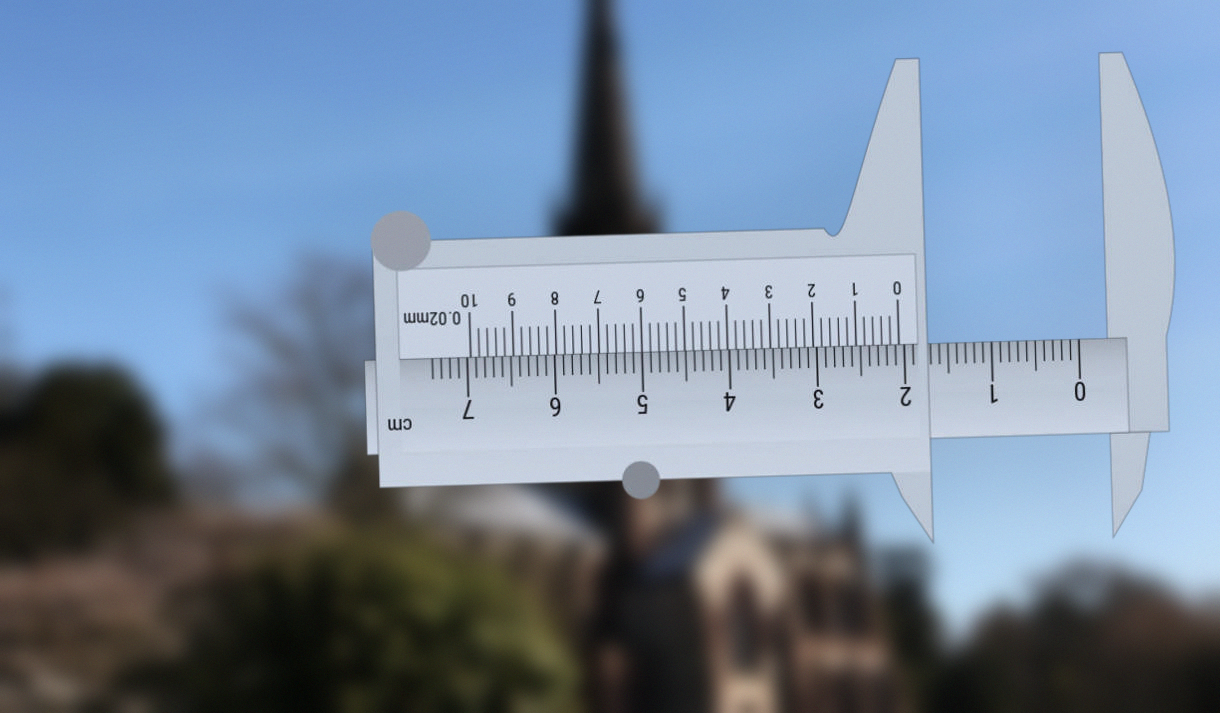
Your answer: {"value": 20.6, "unit": "mm"}
